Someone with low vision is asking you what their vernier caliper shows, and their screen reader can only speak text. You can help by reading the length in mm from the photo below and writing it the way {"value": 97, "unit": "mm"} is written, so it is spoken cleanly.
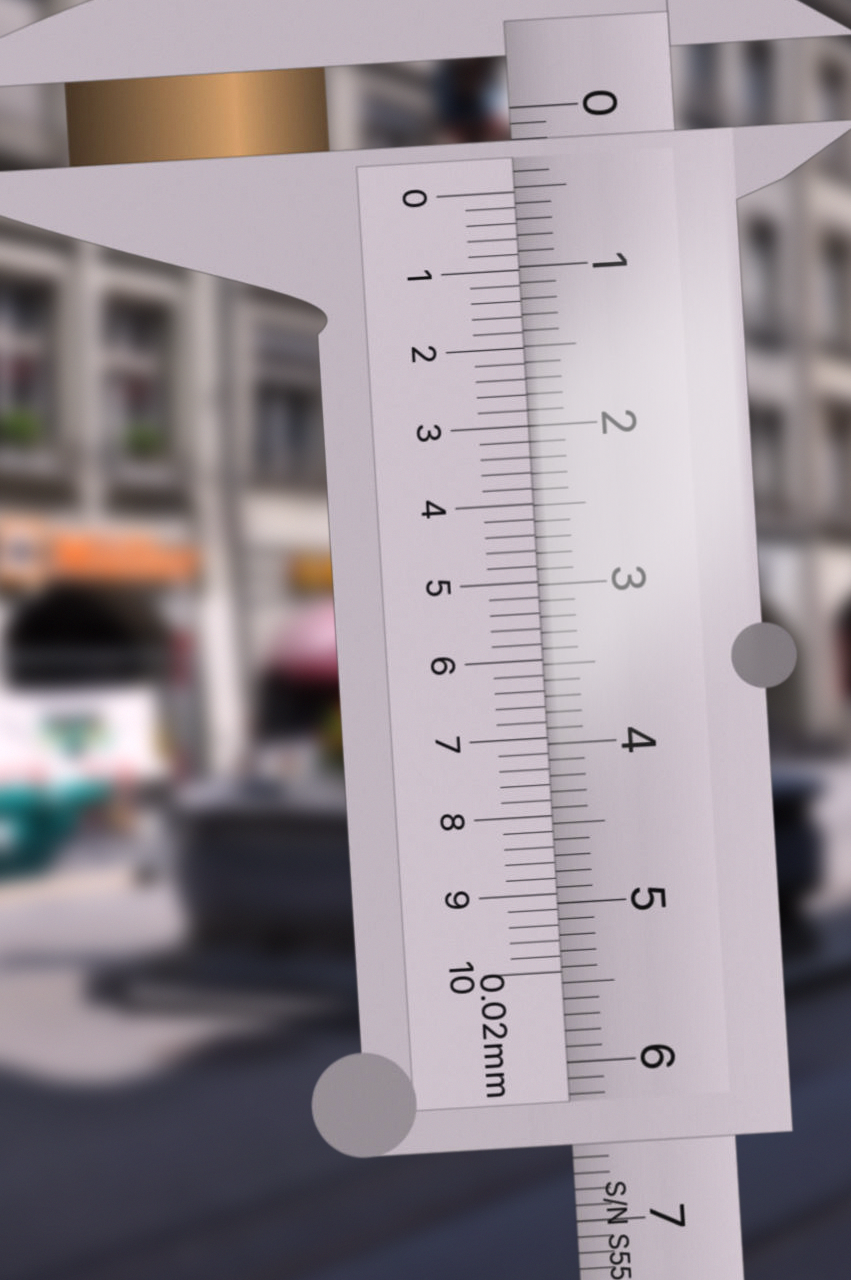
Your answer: {"value": 5.3, "unit": "mm"}
